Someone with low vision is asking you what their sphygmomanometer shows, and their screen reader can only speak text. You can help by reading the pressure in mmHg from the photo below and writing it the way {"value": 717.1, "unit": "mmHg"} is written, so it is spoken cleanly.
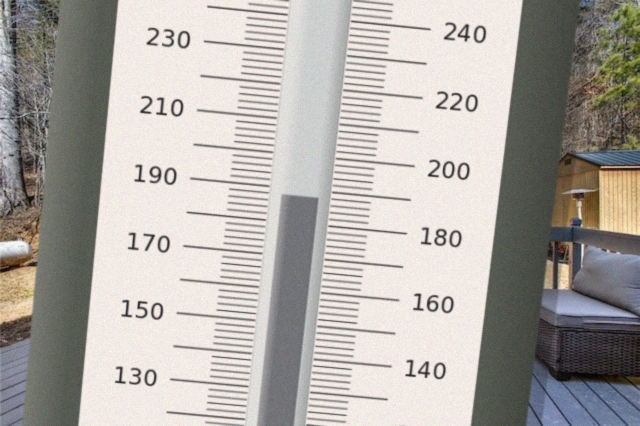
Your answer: {"value": 188, "unit": "mmHg"}
